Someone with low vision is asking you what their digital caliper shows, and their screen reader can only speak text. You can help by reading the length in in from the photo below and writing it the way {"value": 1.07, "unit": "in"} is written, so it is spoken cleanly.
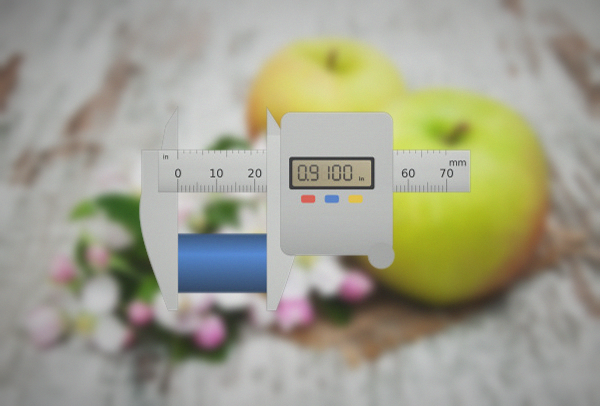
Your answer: {"value": 0.9100, "unit": "in"}
